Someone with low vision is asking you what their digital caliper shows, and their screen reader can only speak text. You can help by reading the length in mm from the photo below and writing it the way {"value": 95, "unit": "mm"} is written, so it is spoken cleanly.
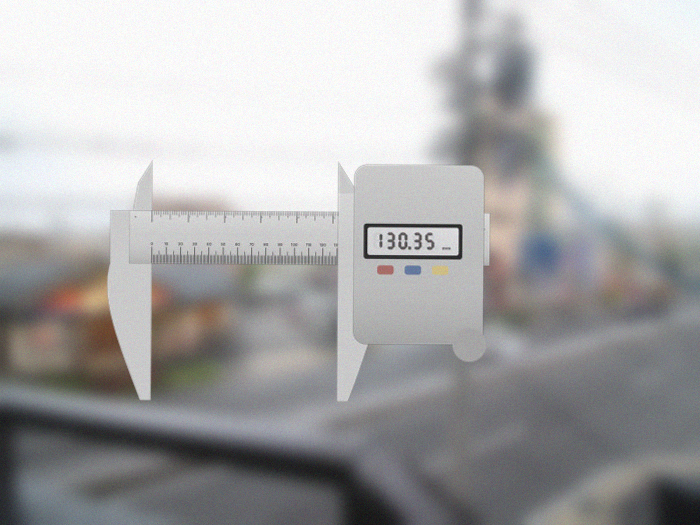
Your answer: {"value": 130.35, "unit": "mm"}
